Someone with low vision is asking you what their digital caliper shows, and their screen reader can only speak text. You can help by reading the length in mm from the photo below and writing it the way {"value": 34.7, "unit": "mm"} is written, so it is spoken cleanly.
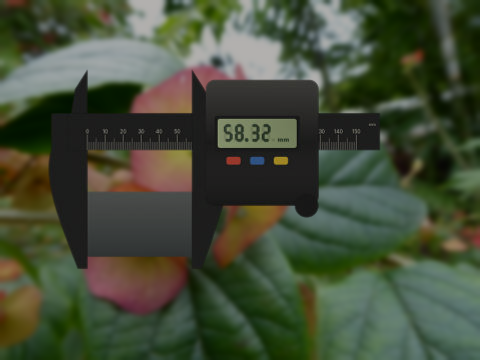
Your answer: {"value": 58.32, "unit": "mm"}
